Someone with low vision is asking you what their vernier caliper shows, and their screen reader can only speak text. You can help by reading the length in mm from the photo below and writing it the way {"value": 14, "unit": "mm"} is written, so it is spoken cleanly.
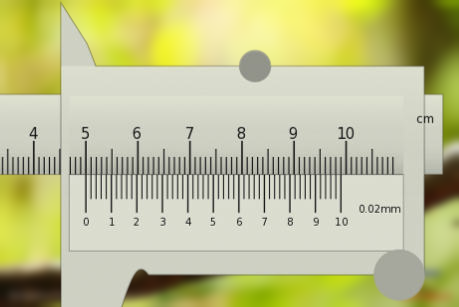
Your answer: {"value": 50.0, "unit": "mm"}
